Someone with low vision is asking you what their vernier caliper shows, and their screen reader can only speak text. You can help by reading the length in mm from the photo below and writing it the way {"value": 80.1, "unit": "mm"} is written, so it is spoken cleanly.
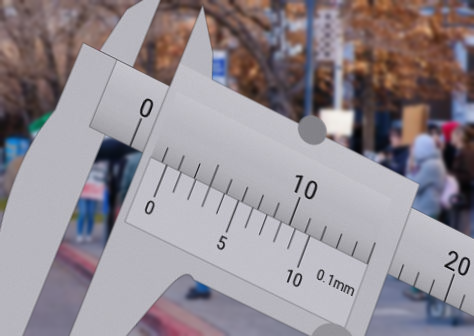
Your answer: {"value": 2.3, "unit": "mm"}
